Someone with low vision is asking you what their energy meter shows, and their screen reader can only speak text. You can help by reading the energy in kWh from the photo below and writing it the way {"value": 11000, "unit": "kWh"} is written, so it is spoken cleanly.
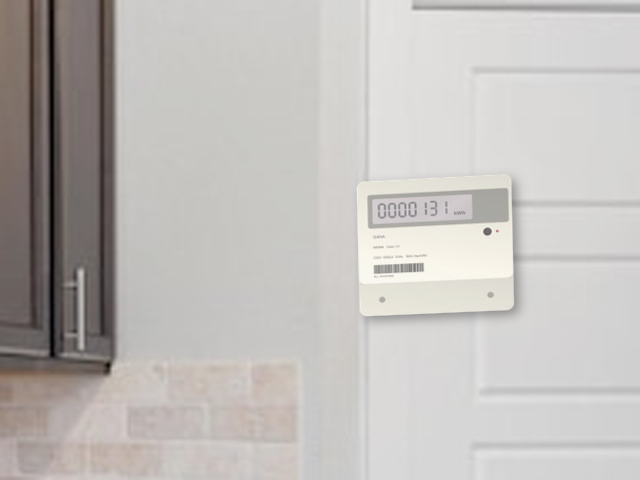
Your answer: {"value": 131, "unit": "kWh"}
